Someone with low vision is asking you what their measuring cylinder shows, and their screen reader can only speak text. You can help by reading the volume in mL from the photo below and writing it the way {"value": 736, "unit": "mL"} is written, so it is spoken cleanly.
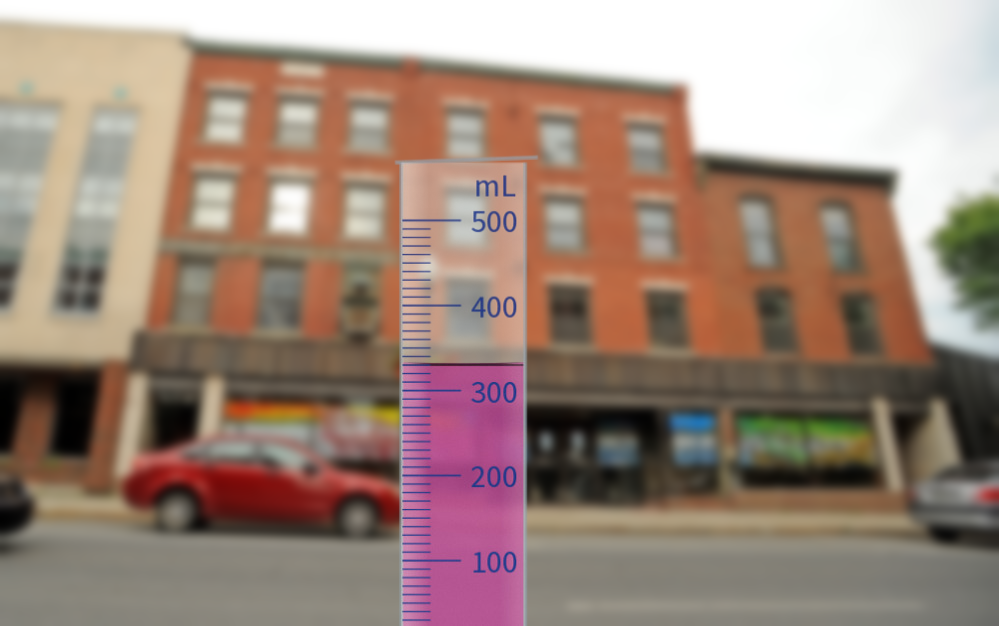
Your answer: {"value": 330, "unit": "mL"}
